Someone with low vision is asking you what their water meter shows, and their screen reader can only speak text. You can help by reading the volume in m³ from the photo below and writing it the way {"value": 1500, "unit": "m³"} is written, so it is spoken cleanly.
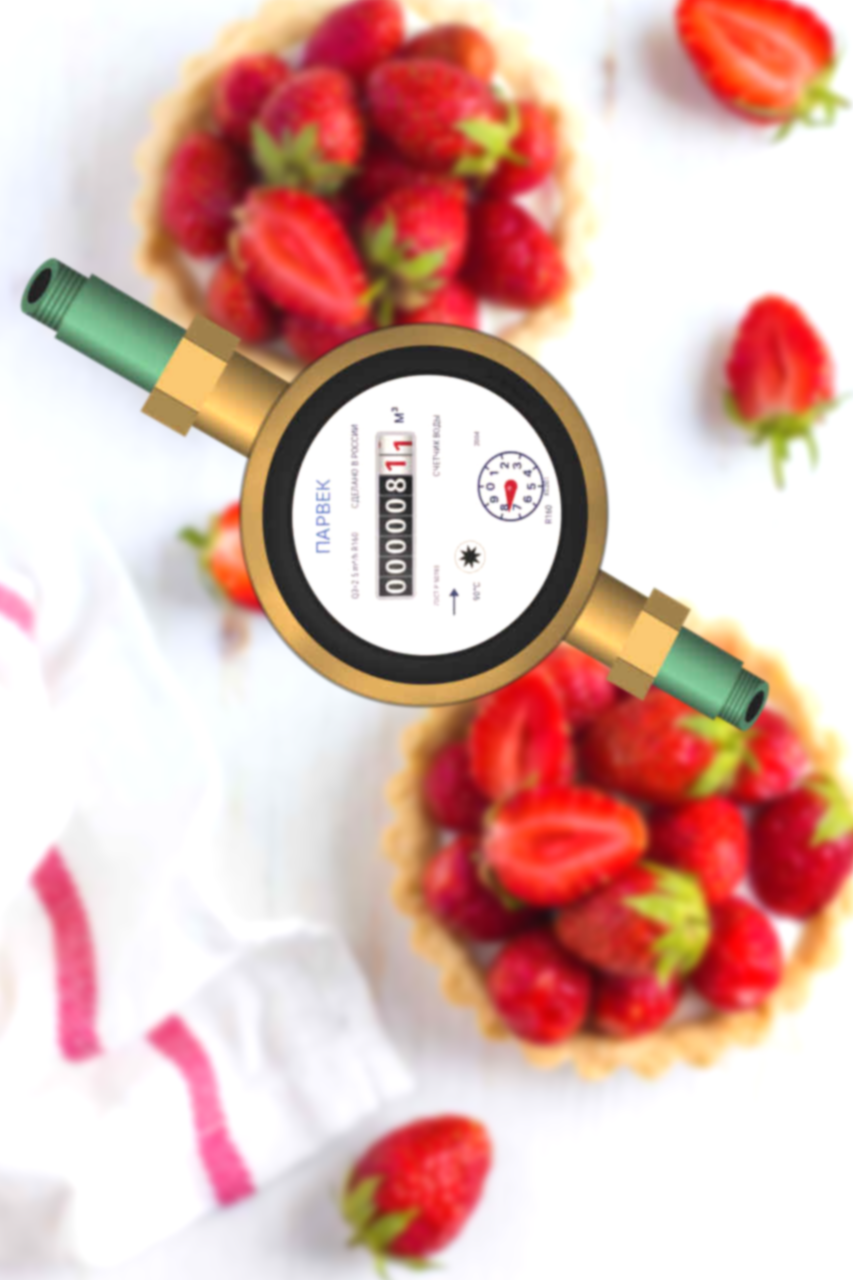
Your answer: {"value": 8.107, "unit": "m³"}
